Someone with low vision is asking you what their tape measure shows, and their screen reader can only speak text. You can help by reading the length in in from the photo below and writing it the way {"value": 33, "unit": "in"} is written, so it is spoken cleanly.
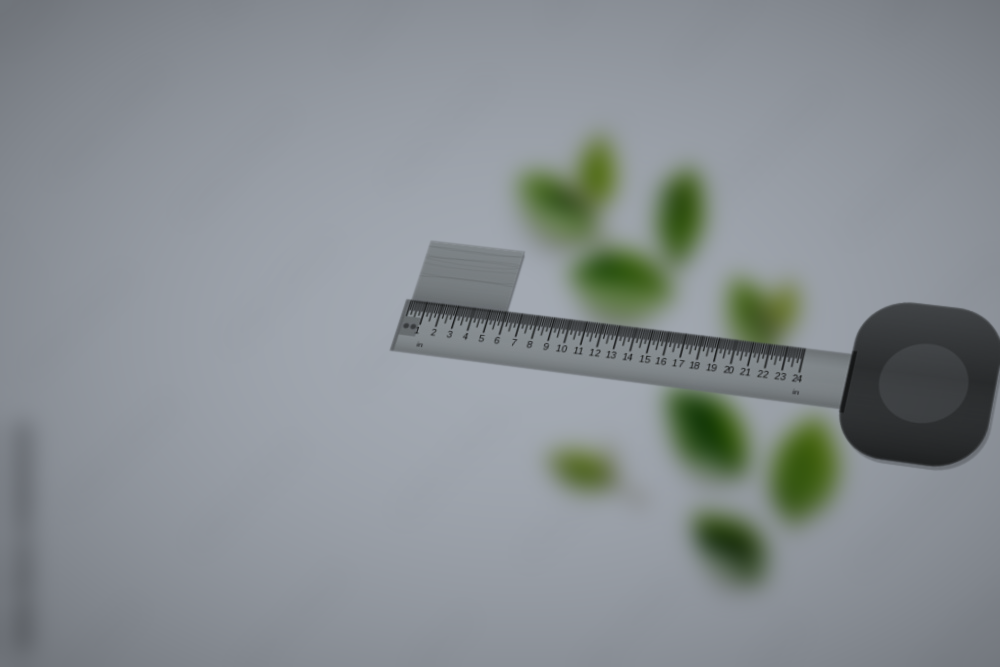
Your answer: {"value": 6, "unit": "in"}
